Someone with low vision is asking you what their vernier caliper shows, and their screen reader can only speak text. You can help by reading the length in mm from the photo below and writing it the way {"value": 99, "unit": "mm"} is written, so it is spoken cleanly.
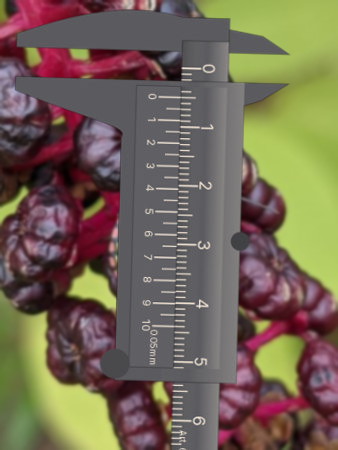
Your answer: {"value": 5.0, "unit": "mm"}
